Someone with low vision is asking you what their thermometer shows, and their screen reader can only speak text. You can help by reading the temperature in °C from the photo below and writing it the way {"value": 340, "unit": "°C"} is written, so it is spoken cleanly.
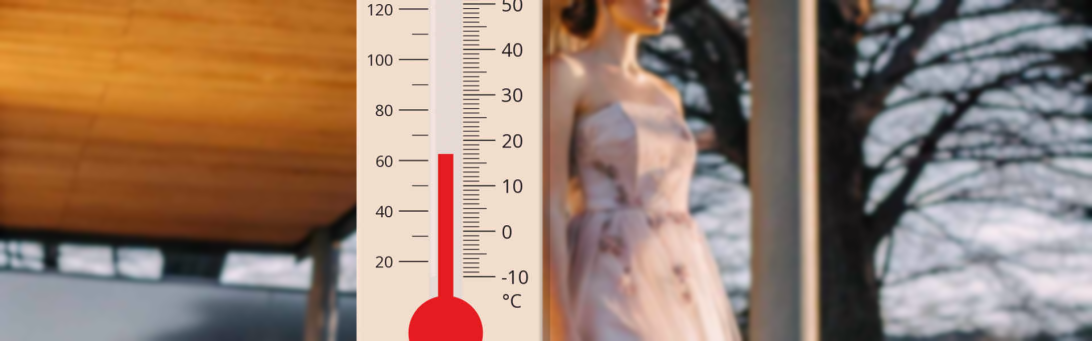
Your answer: {"value": 17, "unit": "°C"}
